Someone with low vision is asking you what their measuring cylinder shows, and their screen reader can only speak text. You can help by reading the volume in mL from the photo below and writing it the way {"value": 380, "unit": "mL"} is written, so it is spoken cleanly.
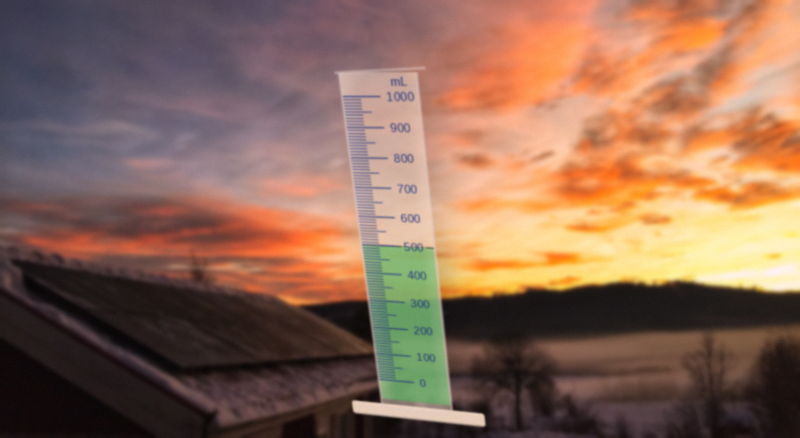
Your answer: {"value": 500, "unit": "mL"}
